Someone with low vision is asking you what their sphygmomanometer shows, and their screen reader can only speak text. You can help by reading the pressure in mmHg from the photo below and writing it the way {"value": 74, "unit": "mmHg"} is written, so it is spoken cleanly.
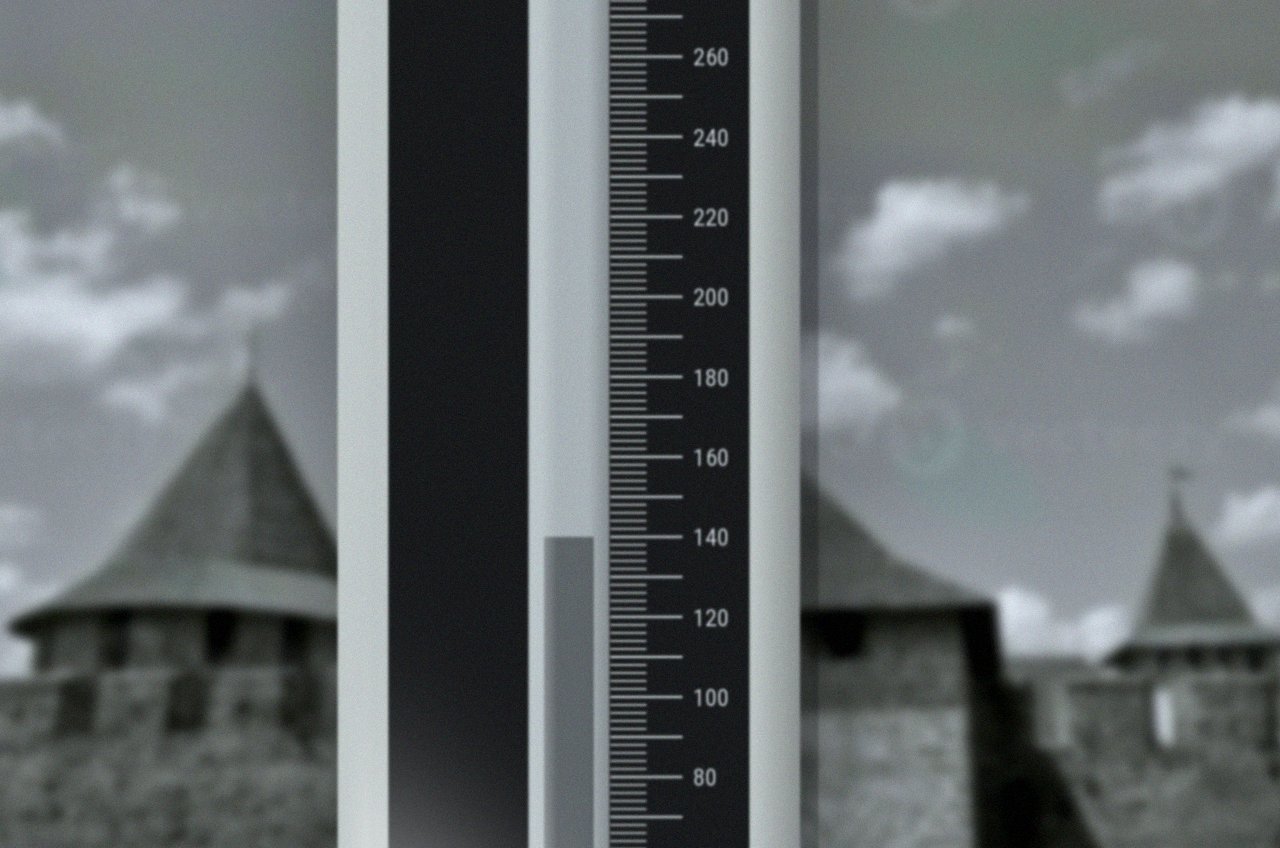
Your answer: {"value": 140, "unit": "mmHg"}
